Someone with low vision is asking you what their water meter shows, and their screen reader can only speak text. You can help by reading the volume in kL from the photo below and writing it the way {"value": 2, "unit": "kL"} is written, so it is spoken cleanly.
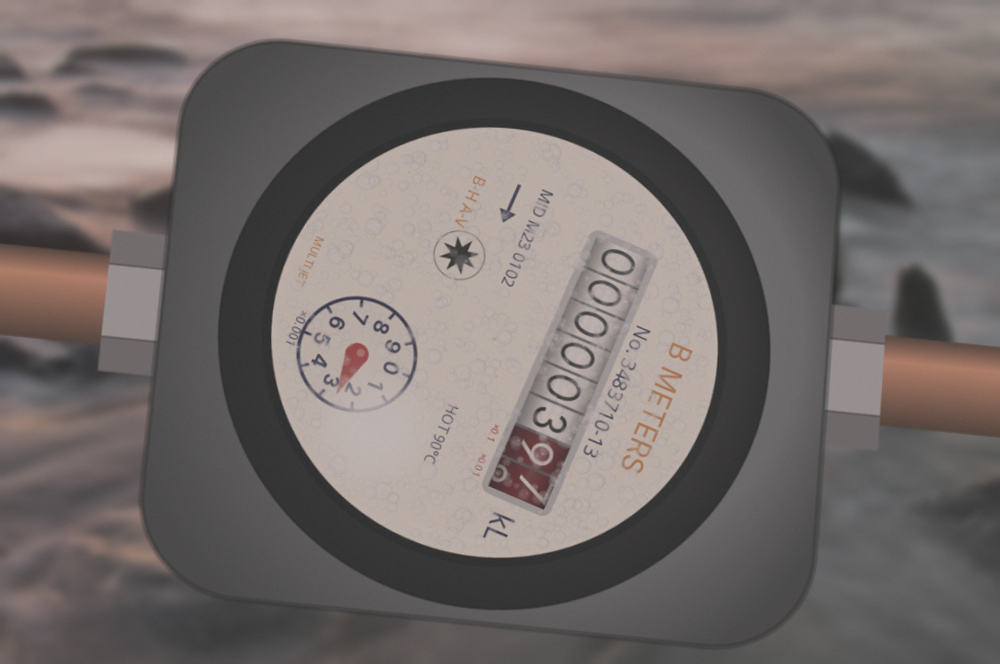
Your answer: {"value": 3.972, "unit": "kL"}
